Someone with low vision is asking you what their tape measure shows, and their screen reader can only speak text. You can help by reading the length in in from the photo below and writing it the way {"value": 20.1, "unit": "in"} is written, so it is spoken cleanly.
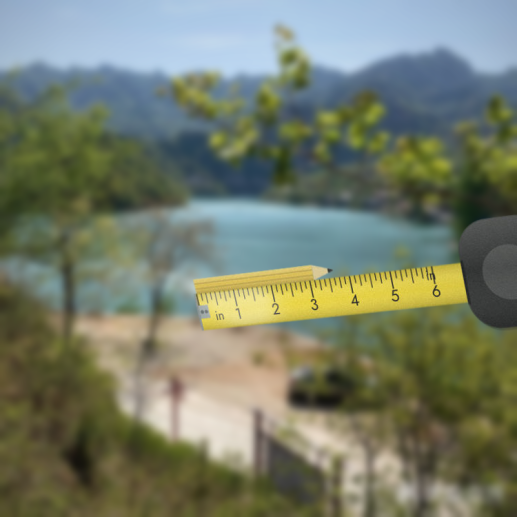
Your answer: {"value": 3.625, "unit": "in"}
